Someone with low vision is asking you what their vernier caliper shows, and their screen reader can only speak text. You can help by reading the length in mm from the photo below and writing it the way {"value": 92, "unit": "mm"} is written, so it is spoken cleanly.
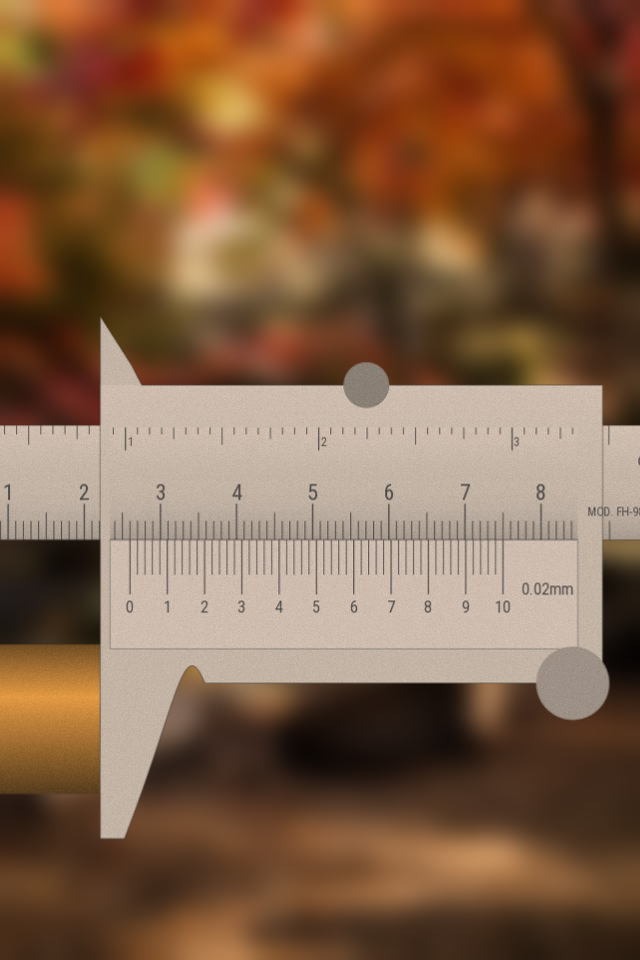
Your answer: {"value": 26.0, "unit": "mm"}
